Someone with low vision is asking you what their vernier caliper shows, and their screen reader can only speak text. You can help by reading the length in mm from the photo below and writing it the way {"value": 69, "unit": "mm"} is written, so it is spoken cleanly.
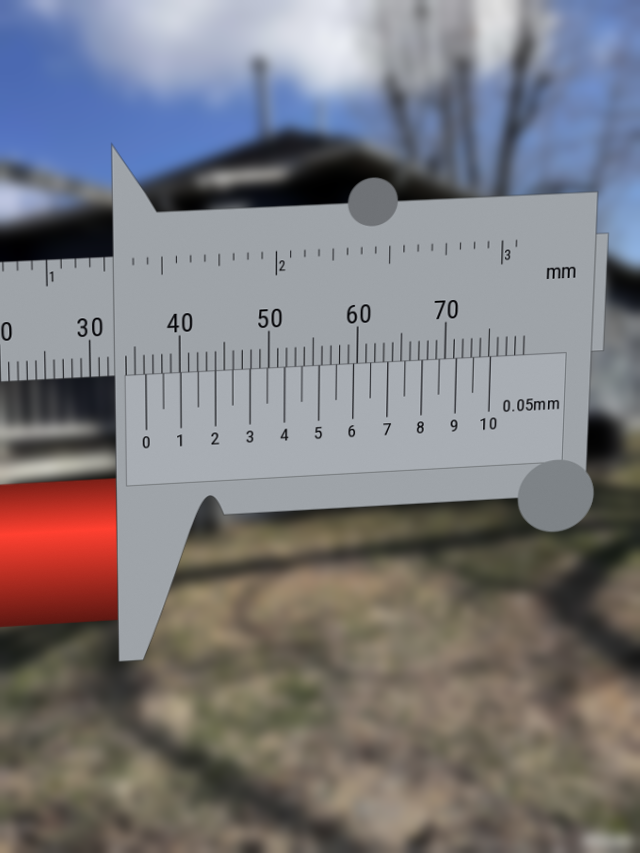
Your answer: {"value": 36.2, "unit": "mm"}
